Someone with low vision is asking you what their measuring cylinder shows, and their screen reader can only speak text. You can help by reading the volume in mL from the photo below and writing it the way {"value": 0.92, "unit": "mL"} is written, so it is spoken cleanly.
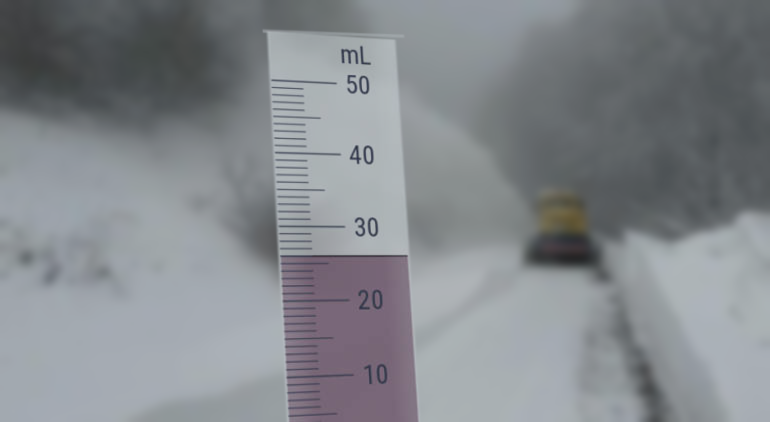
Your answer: {"value": 26, "unit": "mL"}
